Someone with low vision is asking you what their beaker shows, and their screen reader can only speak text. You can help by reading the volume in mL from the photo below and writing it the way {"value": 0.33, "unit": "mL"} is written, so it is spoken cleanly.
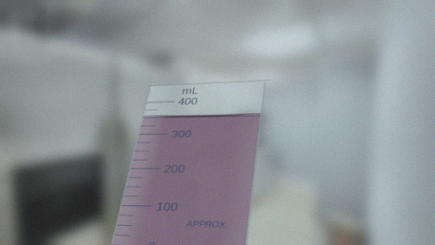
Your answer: {"value": 350, "unit": "mL"}
